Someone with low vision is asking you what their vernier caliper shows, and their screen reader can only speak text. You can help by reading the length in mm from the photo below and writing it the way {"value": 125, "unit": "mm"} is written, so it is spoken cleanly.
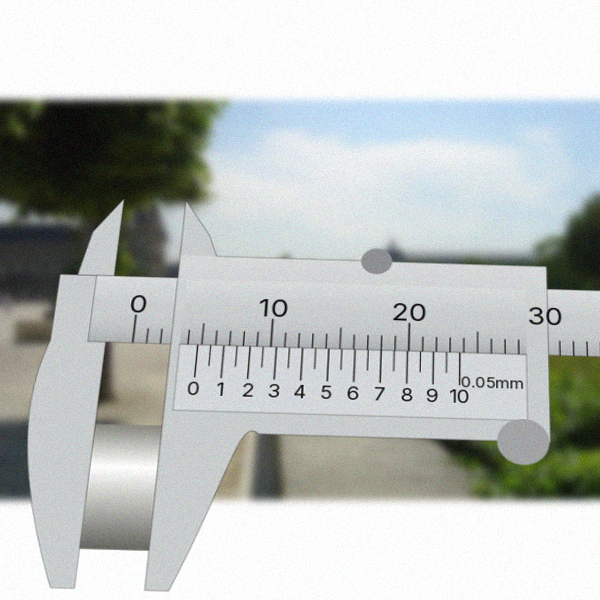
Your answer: {"value": 4.7, "unit": "mm"}
